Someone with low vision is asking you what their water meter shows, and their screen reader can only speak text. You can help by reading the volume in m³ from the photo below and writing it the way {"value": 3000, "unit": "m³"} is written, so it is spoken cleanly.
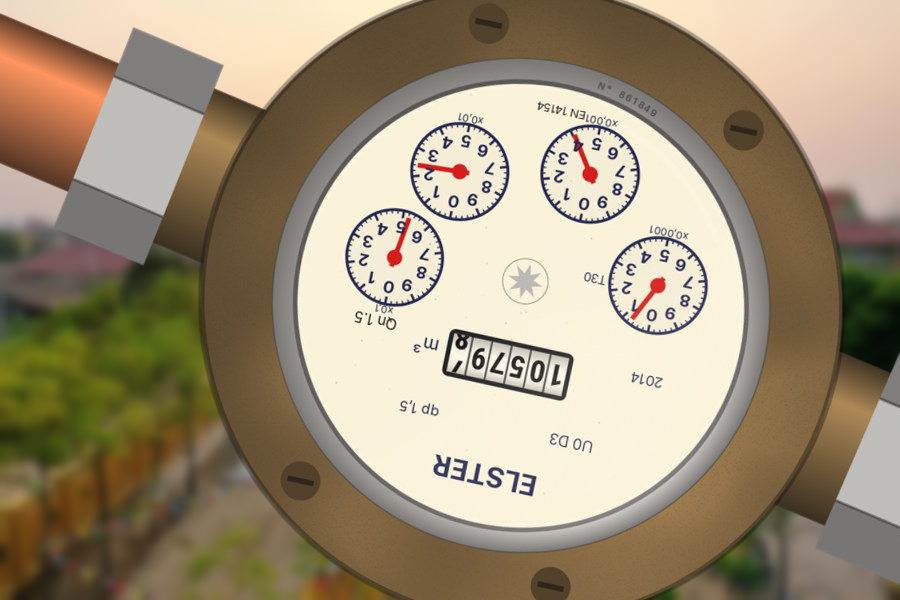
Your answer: {"value": 105797.5240, "unit": "m³"}
